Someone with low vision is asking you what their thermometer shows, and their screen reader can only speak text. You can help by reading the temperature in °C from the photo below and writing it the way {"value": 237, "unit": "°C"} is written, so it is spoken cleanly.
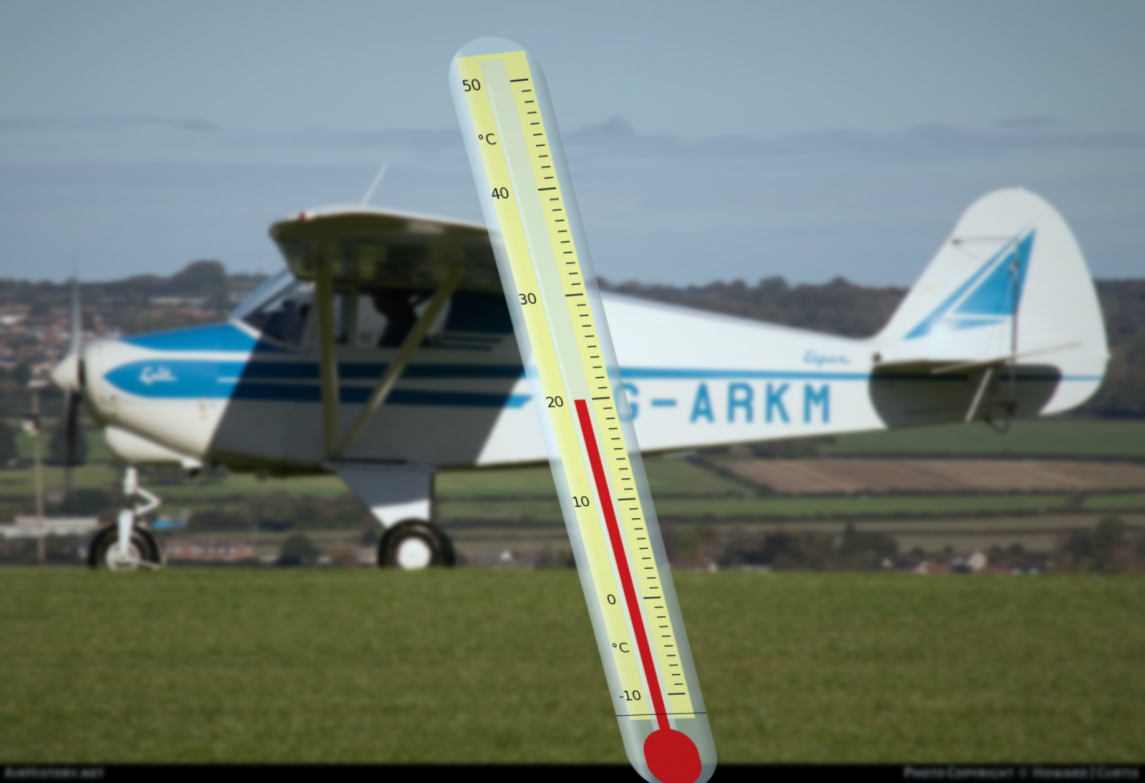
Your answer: {"value": 20, "unit": "°C"}
